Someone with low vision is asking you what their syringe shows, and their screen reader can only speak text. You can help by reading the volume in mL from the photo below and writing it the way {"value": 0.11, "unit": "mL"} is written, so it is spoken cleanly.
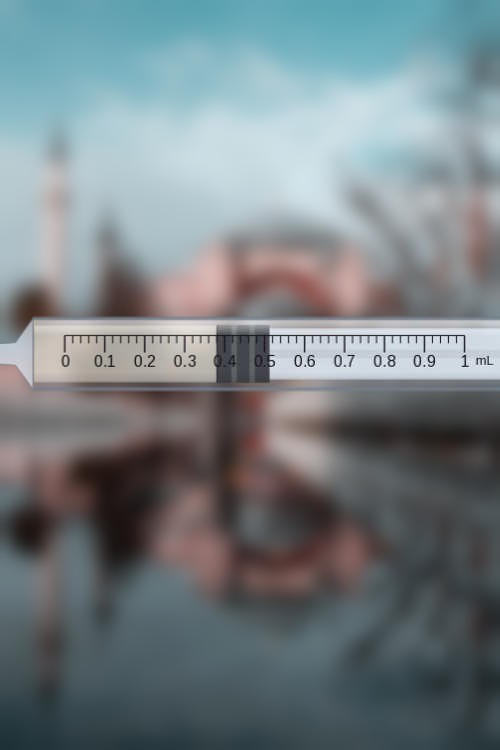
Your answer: {"value": 0.38, "unit": "mL"}
